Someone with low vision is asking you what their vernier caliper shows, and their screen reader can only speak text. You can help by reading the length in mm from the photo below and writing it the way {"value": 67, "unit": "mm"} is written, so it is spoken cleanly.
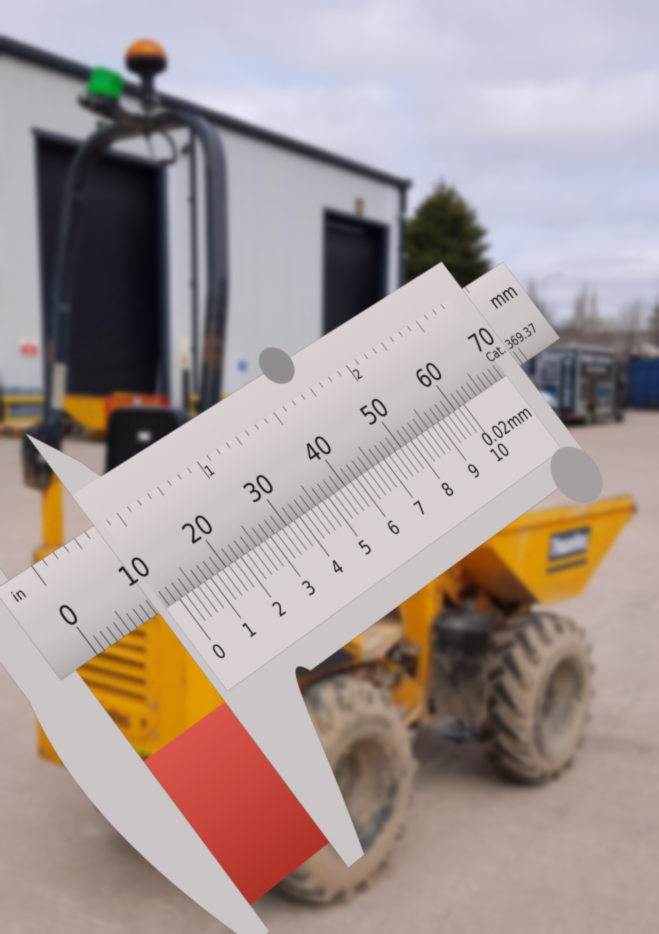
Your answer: {"value": 12.6, "unit": "mm"}
